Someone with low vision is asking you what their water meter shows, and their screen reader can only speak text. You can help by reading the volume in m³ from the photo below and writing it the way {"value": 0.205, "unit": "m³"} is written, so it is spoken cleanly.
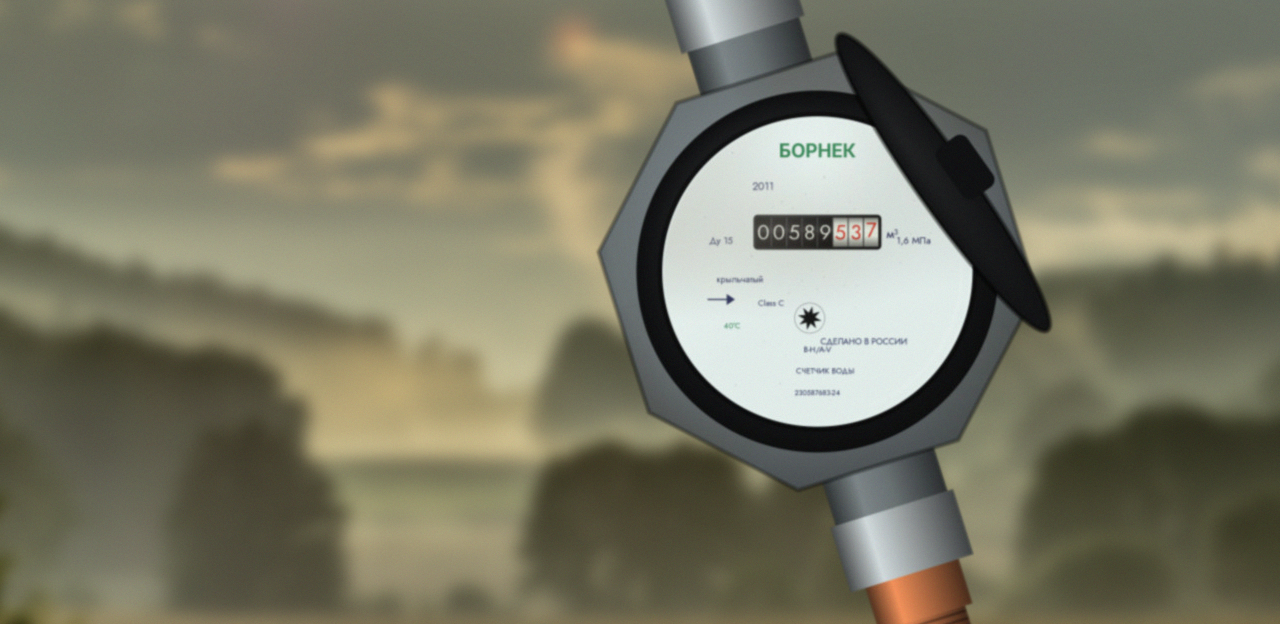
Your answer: {"value": 589.537, "unit": "m³"}
